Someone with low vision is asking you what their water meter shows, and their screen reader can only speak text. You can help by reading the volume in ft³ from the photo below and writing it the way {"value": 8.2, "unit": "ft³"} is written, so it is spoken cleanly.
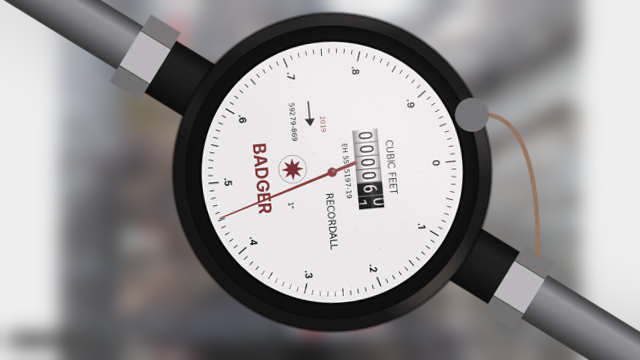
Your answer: {"value": 60.45, "unit": "ft³"}
